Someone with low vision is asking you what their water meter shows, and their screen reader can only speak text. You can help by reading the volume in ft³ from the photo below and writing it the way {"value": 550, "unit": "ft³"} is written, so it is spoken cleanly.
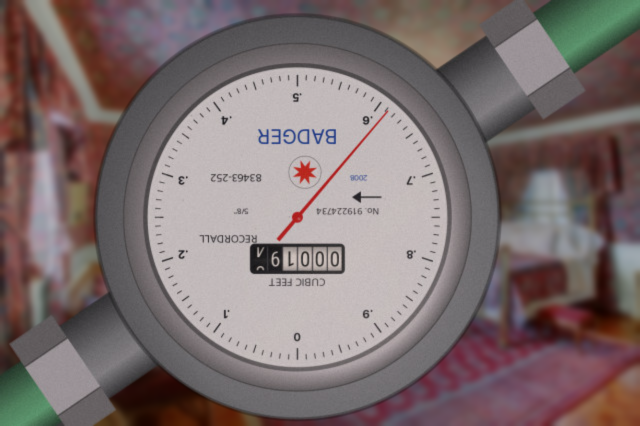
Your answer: {"value": 193.61, "unit": "ft³"}
